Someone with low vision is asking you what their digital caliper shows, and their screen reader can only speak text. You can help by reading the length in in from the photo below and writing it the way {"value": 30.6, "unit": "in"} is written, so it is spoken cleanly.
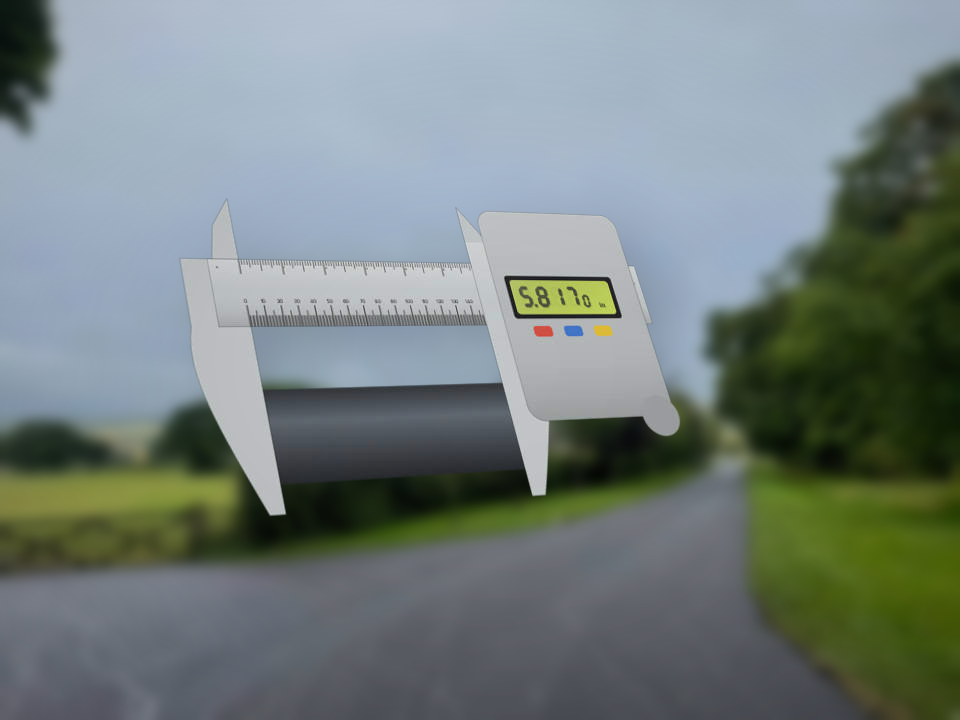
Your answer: {"value": 5.8170, "unit": "in"}
